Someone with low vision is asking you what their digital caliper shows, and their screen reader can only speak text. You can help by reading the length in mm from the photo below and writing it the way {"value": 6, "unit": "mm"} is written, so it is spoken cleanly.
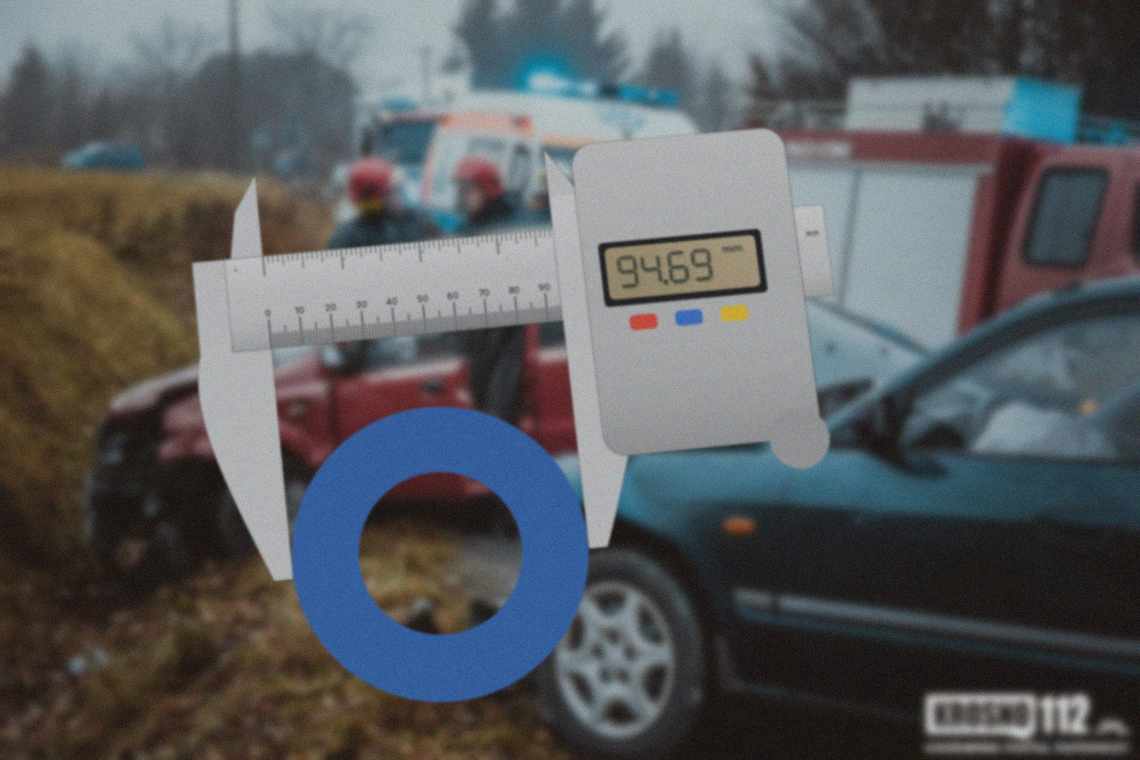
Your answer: {"value": 94.69, "unit": "mm"}
